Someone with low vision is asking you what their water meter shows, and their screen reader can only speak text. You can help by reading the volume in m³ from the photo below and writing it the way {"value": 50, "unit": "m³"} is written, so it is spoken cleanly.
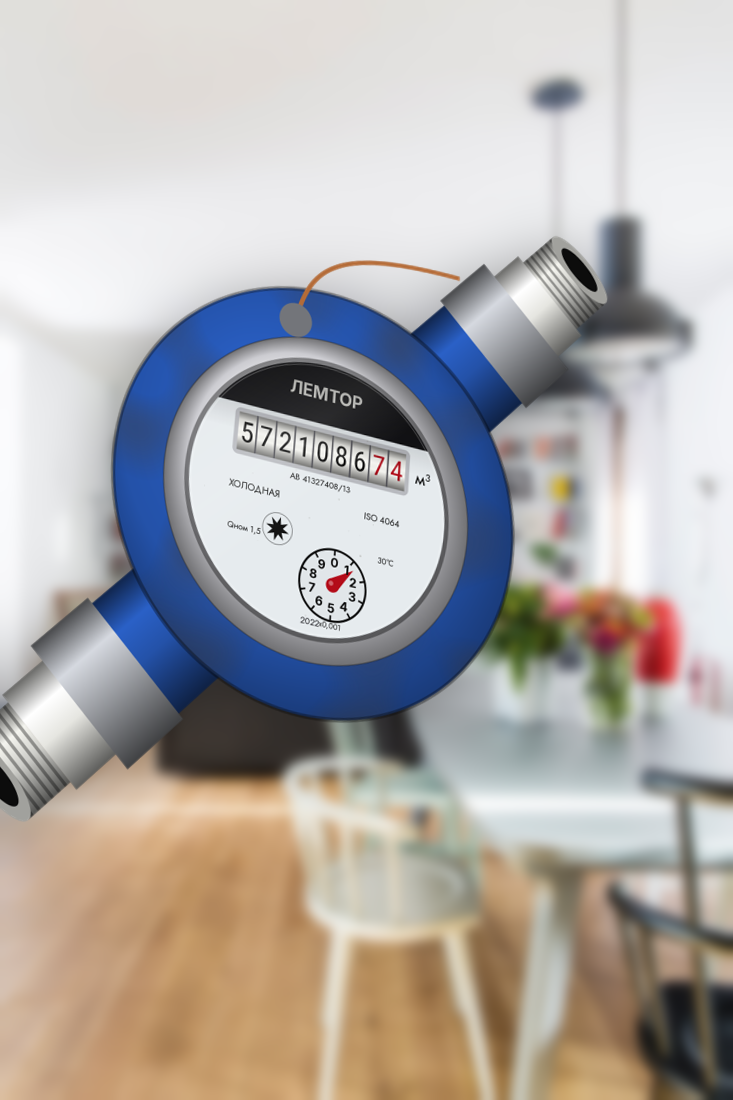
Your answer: {"value": 5721086.741, "unit": "m³"}
